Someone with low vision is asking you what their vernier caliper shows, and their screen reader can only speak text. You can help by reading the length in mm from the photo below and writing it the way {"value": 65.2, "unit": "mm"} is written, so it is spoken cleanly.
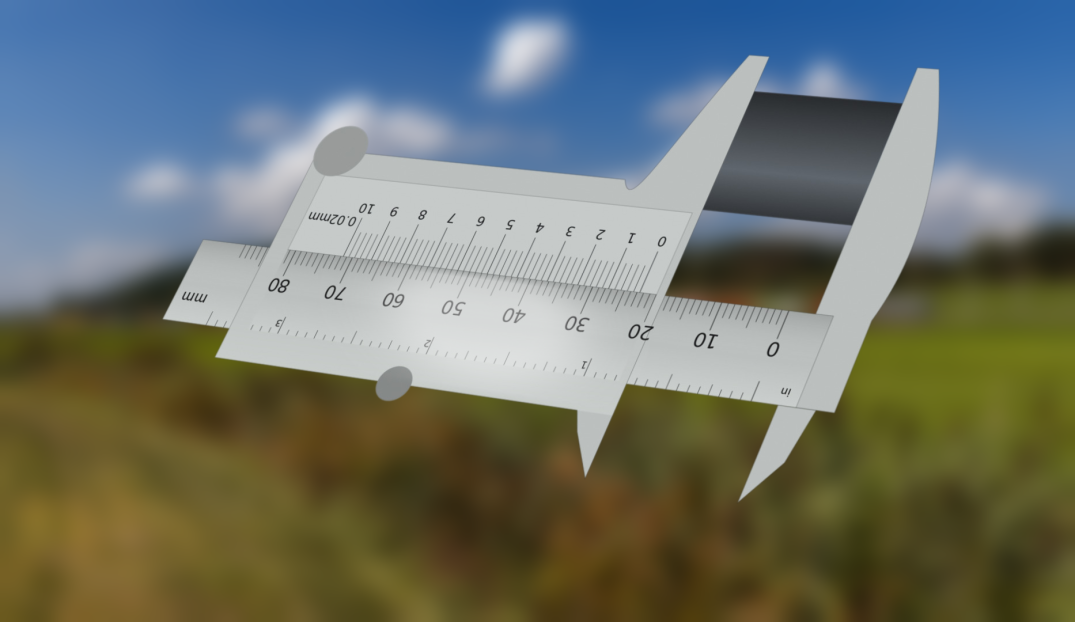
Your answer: {"value": 22.6, "unit": "mm"}
